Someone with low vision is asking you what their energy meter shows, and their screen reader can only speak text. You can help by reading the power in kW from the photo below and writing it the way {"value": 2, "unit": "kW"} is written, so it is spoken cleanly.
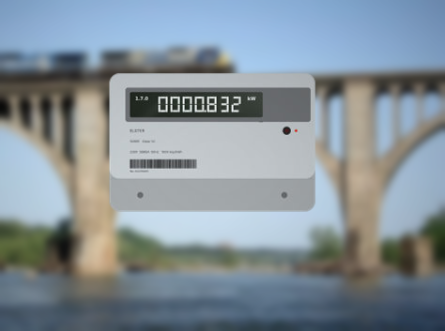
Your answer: {"value": 0.832, "unit": "kW"}
